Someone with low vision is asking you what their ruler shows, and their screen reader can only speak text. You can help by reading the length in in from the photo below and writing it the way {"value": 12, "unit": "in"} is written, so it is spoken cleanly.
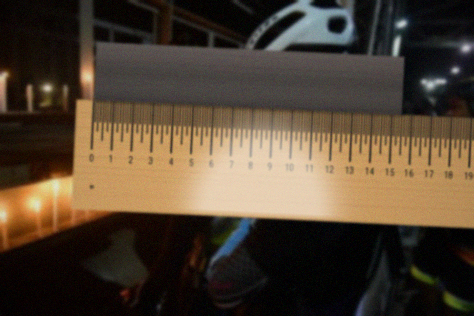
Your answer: {"value": 15.5, "unit": "in"}
